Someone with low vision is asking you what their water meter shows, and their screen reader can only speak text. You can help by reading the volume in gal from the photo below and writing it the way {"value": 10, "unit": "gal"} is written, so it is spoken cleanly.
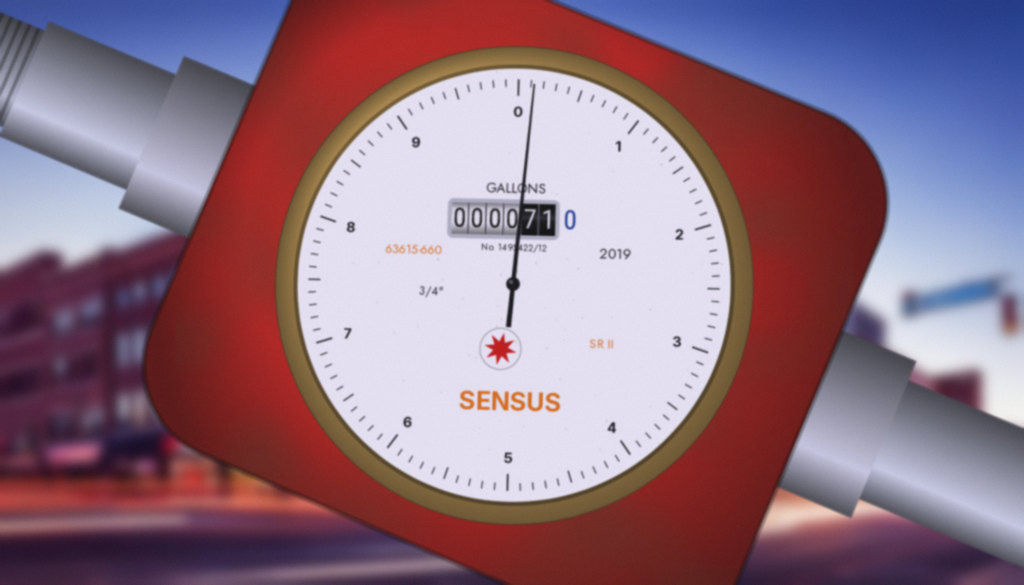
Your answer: {"value": 710.1, "unit": "gal"}
